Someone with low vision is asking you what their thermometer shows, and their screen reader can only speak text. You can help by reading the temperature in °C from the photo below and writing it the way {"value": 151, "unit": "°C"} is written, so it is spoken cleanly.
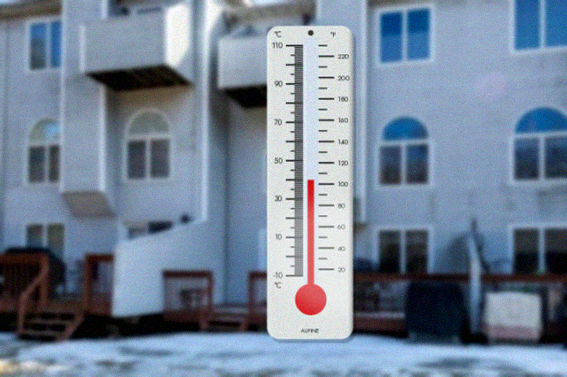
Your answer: {"value": 40, "unit": "°C"}
